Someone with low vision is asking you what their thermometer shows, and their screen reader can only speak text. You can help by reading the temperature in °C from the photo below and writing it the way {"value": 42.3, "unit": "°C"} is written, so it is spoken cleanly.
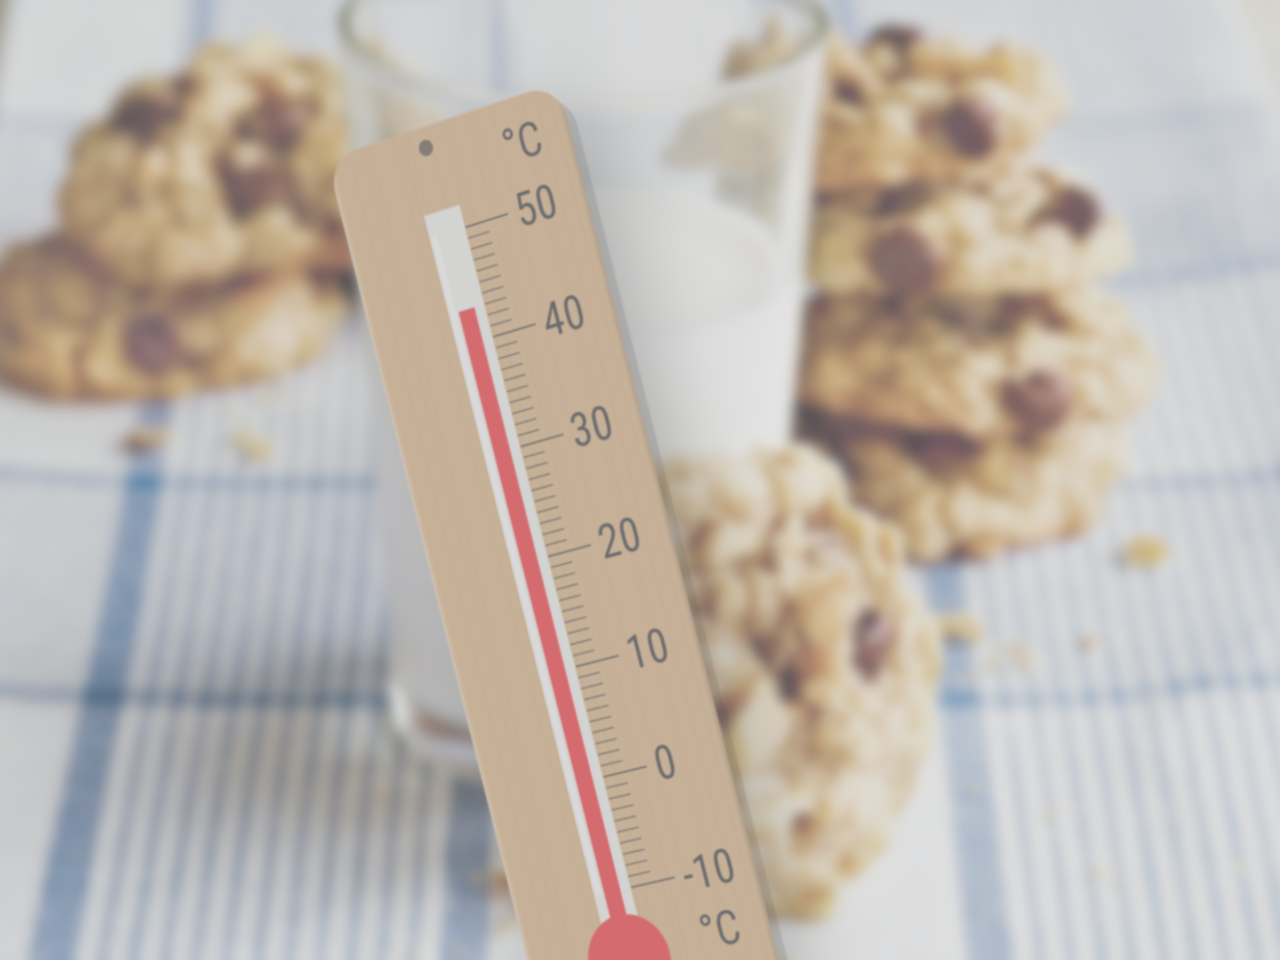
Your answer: {"value": 43, "unit": "°C"}
